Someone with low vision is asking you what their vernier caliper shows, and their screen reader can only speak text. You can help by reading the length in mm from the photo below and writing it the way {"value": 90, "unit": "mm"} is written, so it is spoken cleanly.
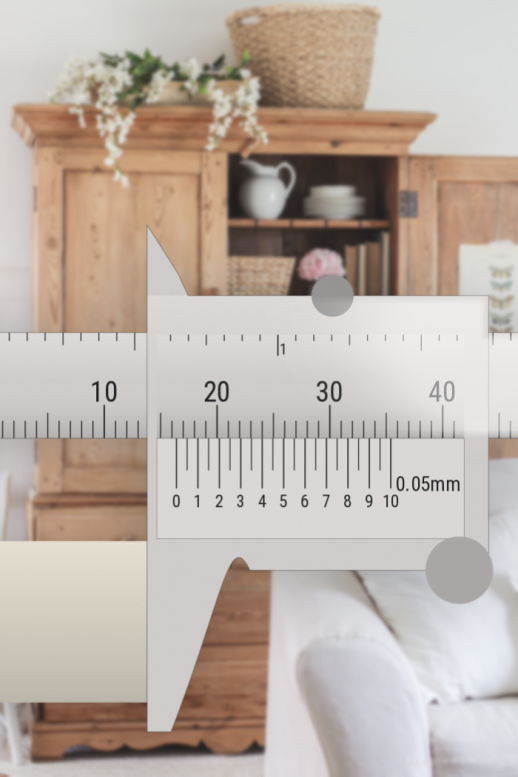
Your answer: {"value": 16.4, "unit": "mm"}
